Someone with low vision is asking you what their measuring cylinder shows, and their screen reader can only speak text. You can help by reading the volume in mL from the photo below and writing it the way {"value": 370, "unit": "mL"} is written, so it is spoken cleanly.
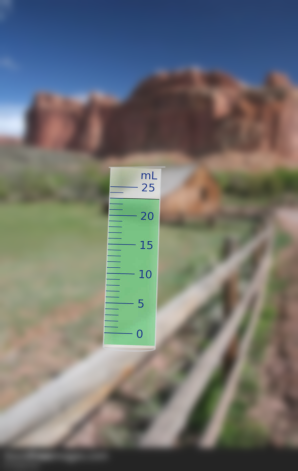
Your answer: {"value": 23, "unit": "mL"}
